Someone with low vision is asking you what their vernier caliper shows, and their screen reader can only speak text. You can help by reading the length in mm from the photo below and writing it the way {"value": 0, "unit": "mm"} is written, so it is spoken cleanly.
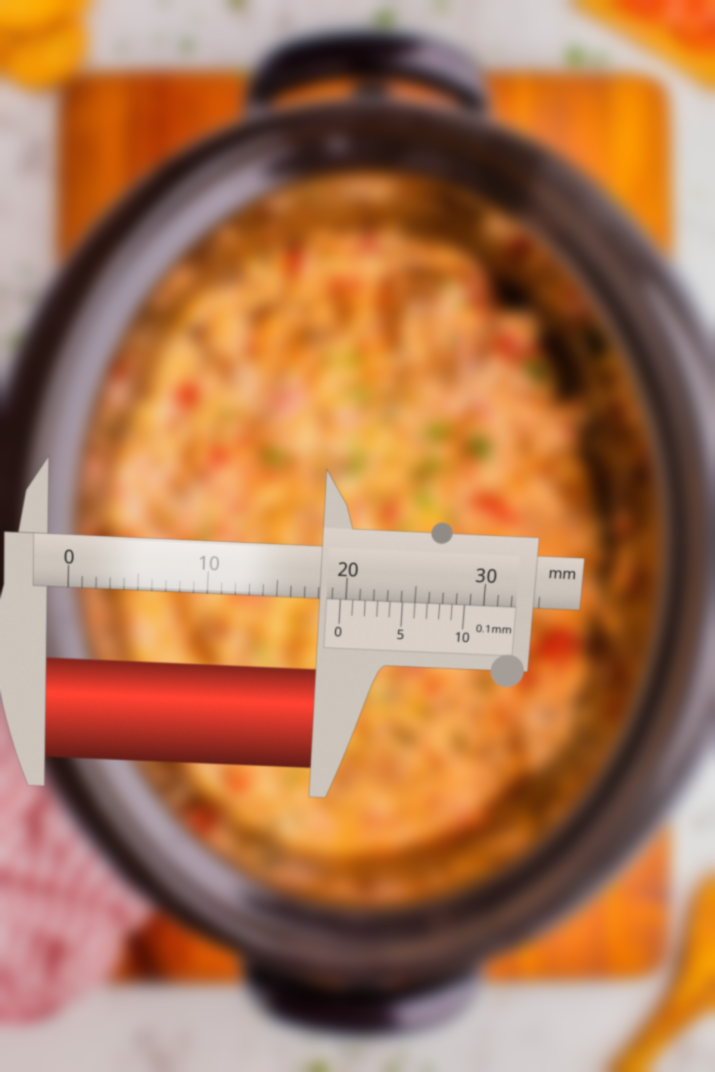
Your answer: {"value": 19.6, "unit": "mm"}
